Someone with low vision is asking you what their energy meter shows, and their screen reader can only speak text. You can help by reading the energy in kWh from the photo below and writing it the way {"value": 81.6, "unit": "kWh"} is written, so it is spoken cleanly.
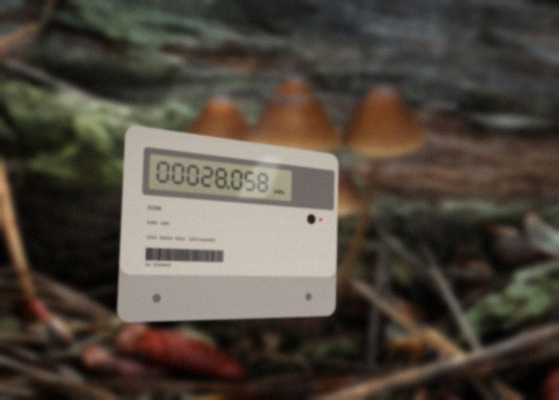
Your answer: {"value": 28.058, "unit": "kWh"}
